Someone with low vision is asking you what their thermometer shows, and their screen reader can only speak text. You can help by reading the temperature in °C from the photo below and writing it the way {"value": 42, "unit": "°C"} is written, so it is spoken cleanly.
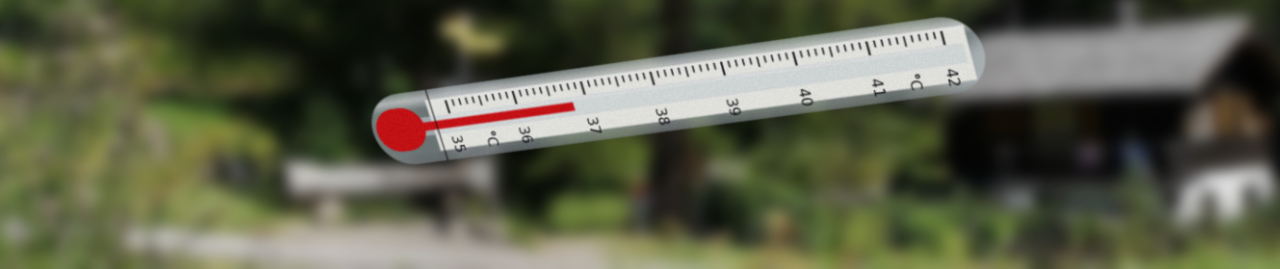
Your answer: {"value": 36.8, "unit": "°C"}
